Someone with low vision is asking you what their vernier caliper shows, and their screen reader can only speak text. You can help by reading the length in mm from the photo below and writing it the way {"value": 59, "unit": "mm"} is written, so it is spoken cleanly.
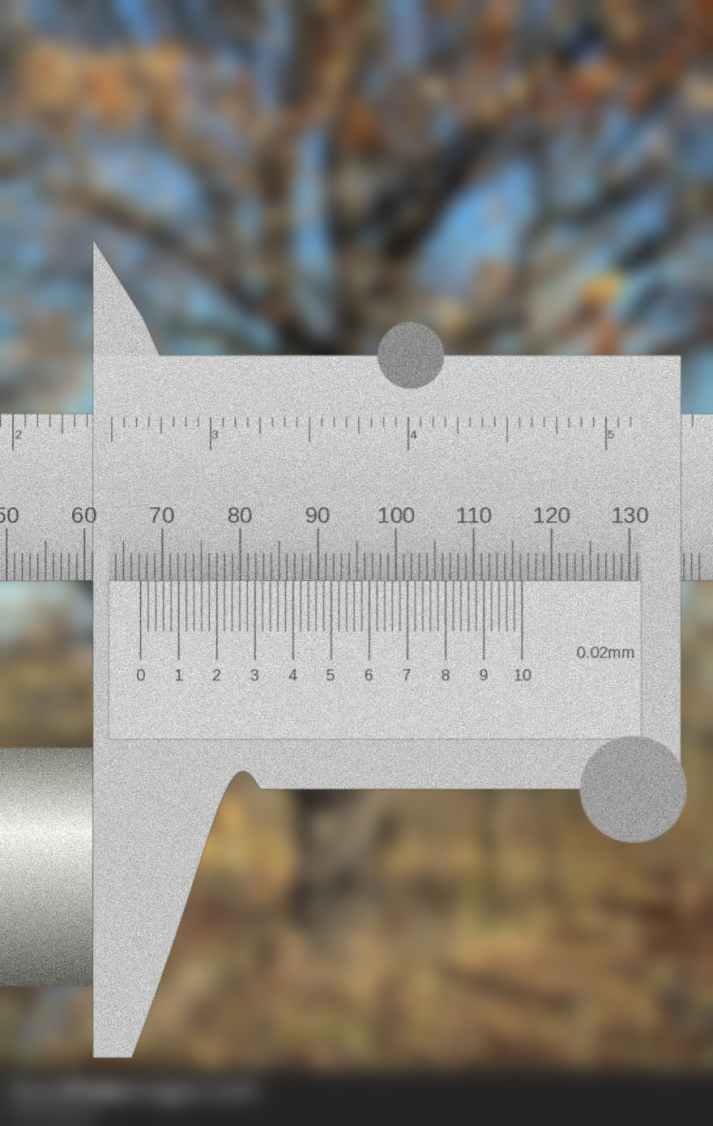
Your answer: {"value": 67.2, "unit": "mm"}
